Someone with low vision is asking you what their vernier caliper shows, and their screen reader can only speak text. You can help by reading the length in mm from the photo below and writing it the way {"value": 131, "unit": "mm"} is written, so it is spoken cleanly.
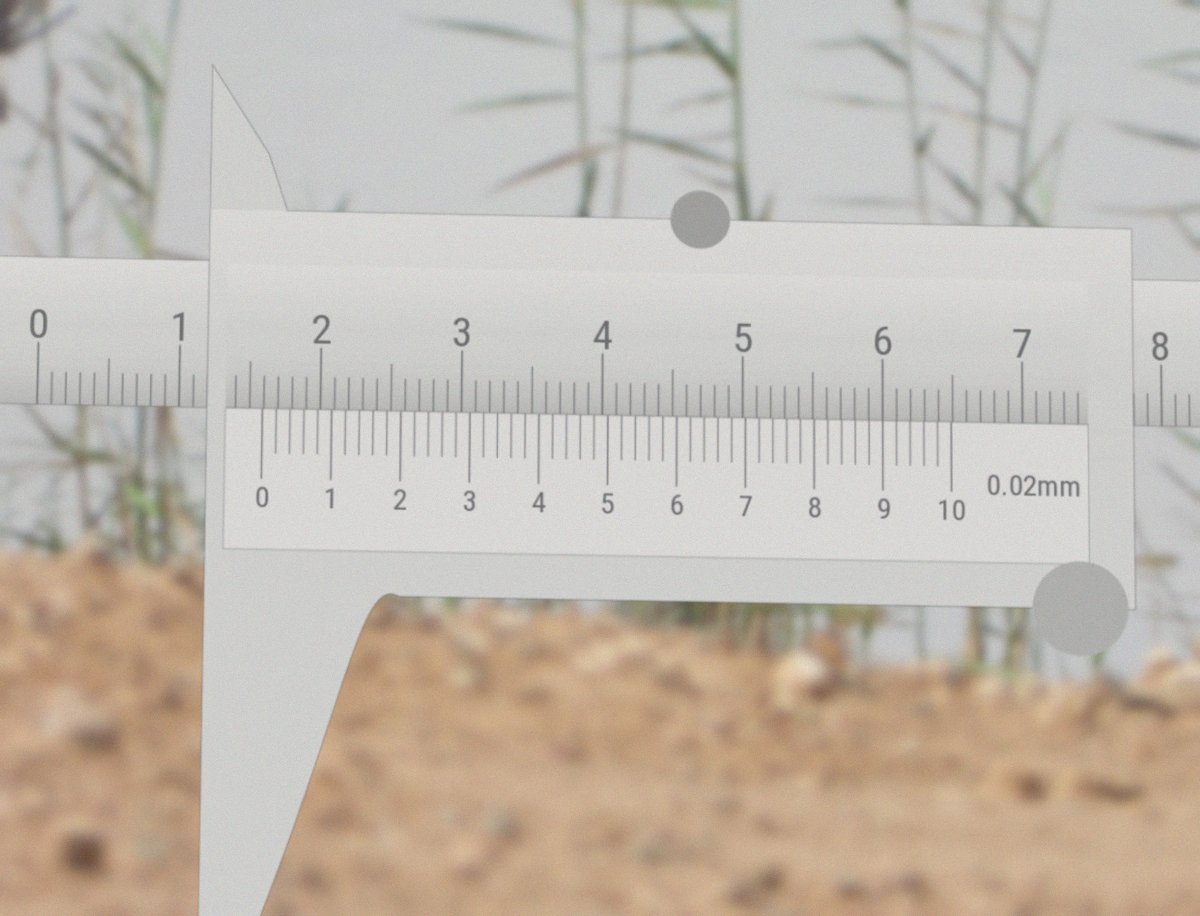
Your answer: {"value": 15.9, "unit": "mm"}
